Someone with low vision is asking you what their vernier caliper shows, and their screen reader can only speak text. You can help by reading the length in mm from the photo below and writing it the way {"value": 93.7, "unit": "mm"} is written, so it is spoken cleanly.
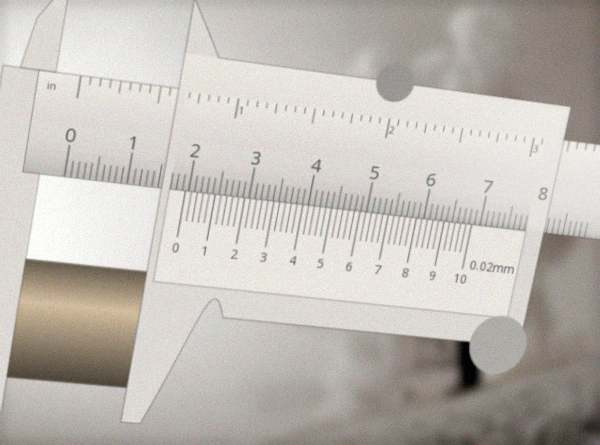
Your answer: {"value": 19.5, "unit": "mm"}
